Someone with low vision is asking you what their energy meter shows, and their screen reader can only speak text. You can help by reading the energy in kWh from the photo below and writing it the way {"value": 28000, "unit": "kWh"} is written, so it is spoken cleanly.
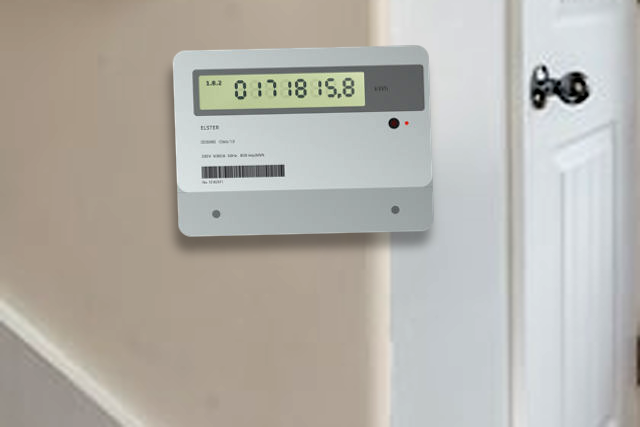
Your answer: {"value": 171815.8, "unit": "kWh"}
